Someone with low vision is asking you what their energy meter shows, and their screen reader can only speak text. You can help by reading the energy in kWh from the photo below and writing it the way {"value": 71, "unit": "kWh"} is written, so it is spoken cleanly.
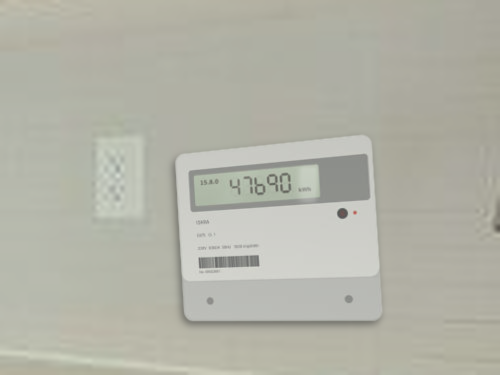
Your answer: {"value": 47690, "unit": "kWh"}
